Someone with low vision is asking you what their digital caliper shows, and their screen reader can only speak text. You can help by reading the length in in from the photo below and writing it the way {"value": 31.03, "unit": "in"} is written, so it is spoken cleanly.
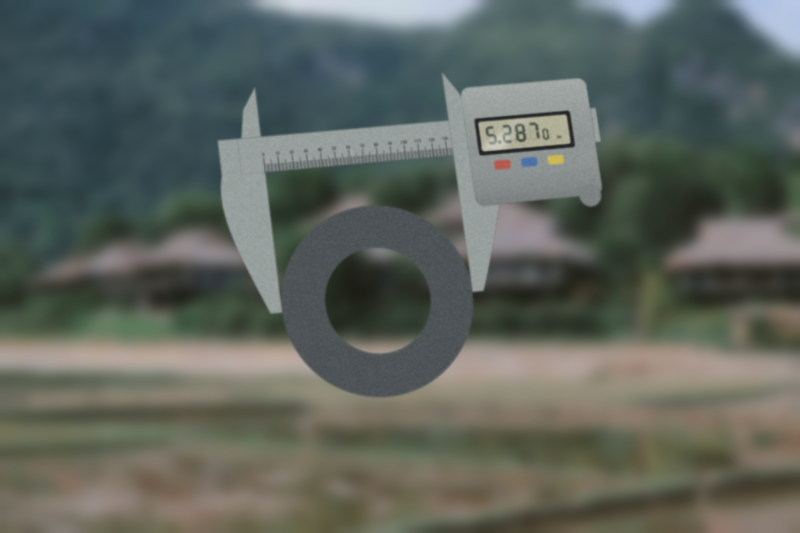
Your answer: {"value": 5.2870, "unit": "in"}
